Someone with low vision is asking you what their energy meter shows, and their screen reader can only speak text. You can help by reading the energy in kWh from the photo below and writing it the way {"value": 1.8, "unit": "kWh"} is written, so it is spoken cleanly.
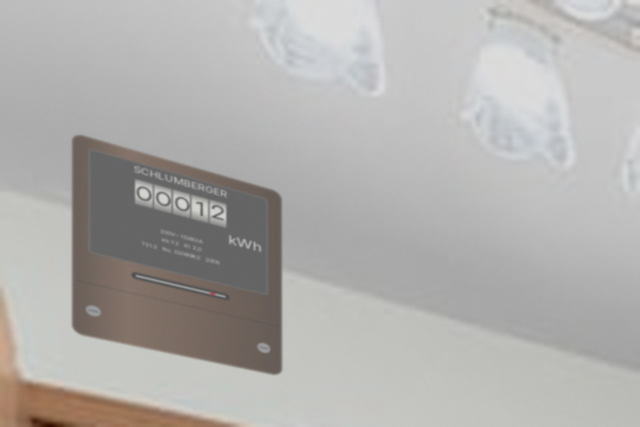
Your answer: {"value": 12, "unit": "kWh"}
